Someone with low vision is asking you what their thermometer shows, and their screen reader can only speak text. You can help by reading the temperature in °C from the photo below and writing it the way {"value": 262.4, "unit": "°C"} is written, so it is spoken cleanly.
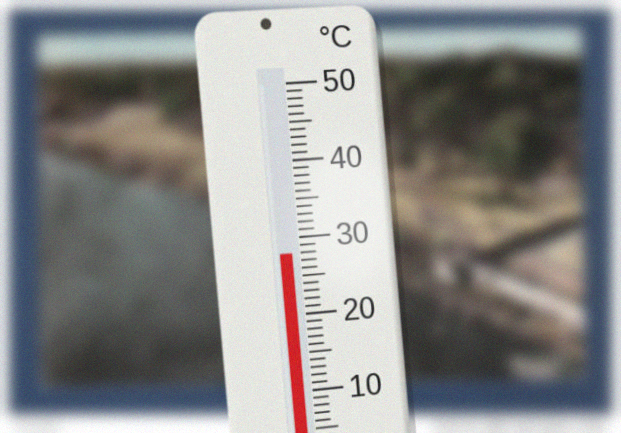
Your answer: {"value": 28, "unit": "°C"}
